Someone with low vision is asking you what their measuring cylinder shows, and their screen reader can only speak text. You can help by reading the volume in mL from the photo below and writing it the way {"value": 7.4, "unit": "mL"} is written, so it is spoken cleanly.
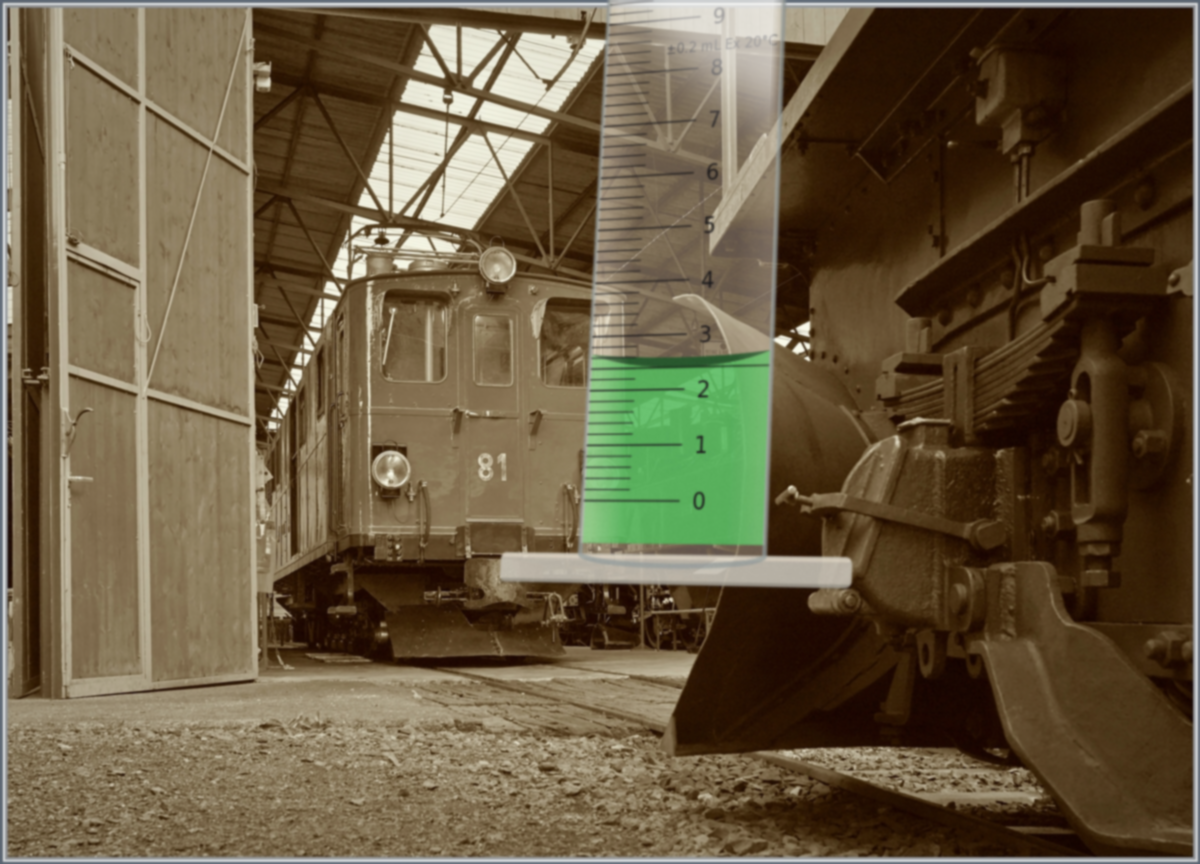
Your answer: {"value": 2.4, "unit": "mL"}
